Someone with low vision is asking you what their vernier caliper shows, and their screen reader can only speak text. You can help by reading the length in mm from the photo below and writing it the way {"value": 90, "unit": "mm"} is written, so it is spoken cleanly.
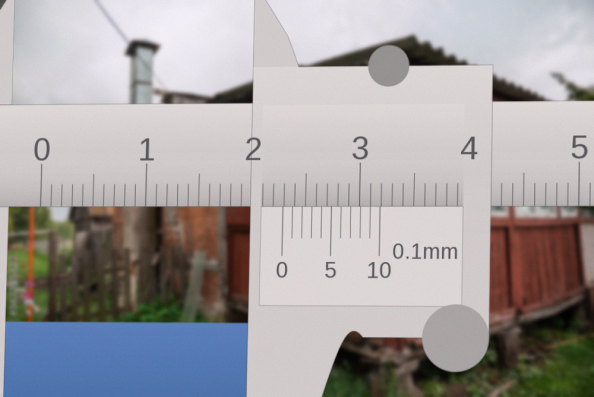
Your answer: {"value": 22.9, "unit": "mm"}
